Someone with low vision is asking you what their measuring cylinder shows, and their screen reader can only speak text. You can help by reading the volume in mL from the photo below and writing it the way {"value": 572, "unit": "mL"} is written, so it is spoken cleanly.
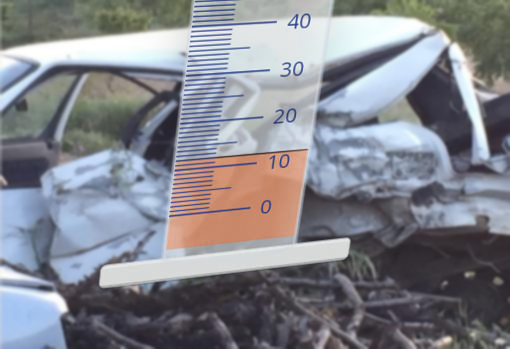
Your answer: {"value": 12, "unit": "mL"}
